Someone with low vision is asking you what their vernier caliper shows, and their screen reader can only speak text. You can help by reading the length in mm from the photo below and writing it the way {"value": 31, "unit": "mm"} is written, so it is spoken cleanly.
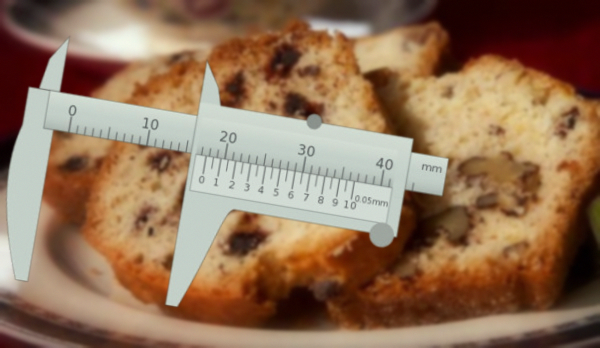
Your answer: {"value": 17.6, "unit": "mm"}
